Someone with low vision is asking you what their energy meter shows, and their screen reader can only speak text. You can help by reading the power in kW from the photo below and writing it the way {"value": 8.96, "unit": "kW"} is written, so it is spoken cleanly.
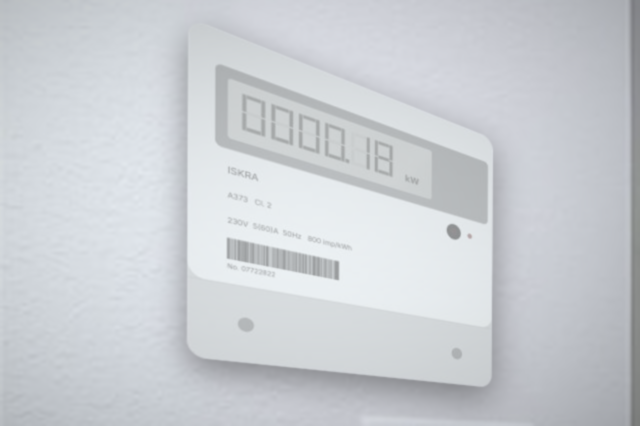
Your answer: {"value": 0.18, "unit": "kW"}
